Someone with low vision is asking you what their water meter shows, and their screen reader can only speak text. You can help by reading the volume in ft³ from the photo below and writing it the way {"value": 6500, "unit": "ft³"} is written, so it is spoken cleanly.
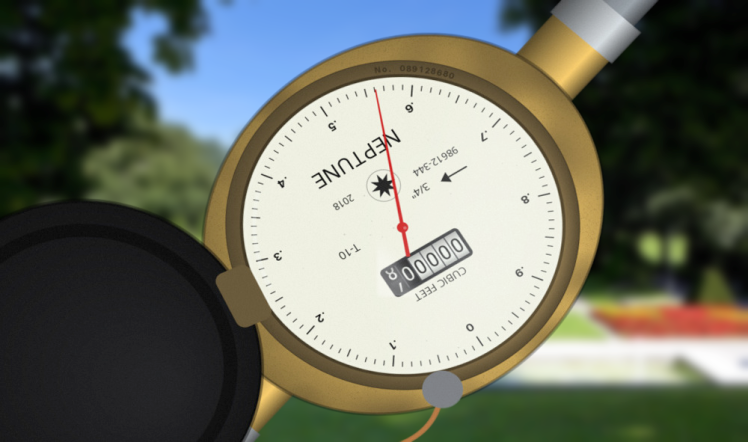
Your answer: {"value": 7.56, "unit": "ft³"}
